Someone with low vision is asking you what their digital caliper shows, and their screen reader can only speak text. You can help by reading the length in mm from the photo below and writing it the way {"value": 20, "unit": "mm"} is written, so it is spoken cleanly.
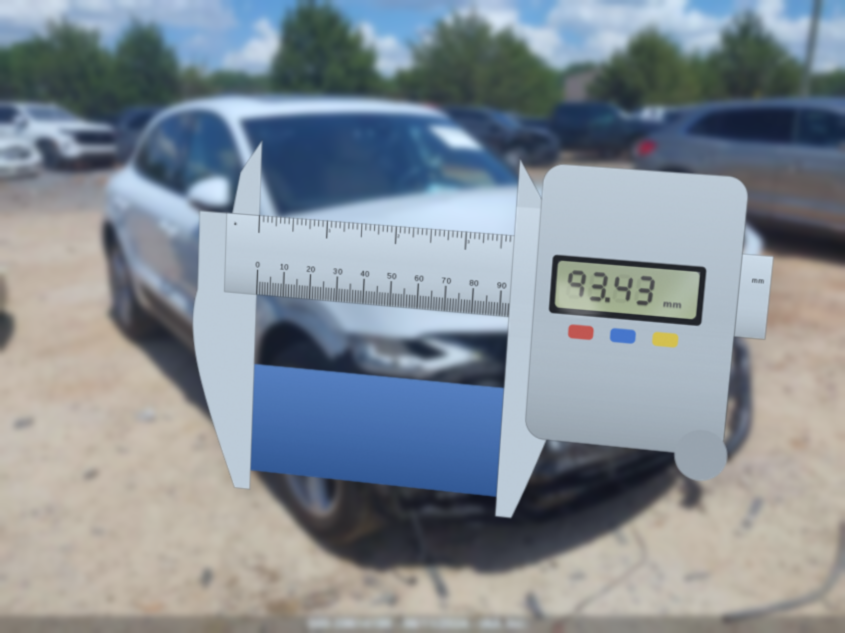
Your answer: {"value": 93.43, "unit": "mm"}
